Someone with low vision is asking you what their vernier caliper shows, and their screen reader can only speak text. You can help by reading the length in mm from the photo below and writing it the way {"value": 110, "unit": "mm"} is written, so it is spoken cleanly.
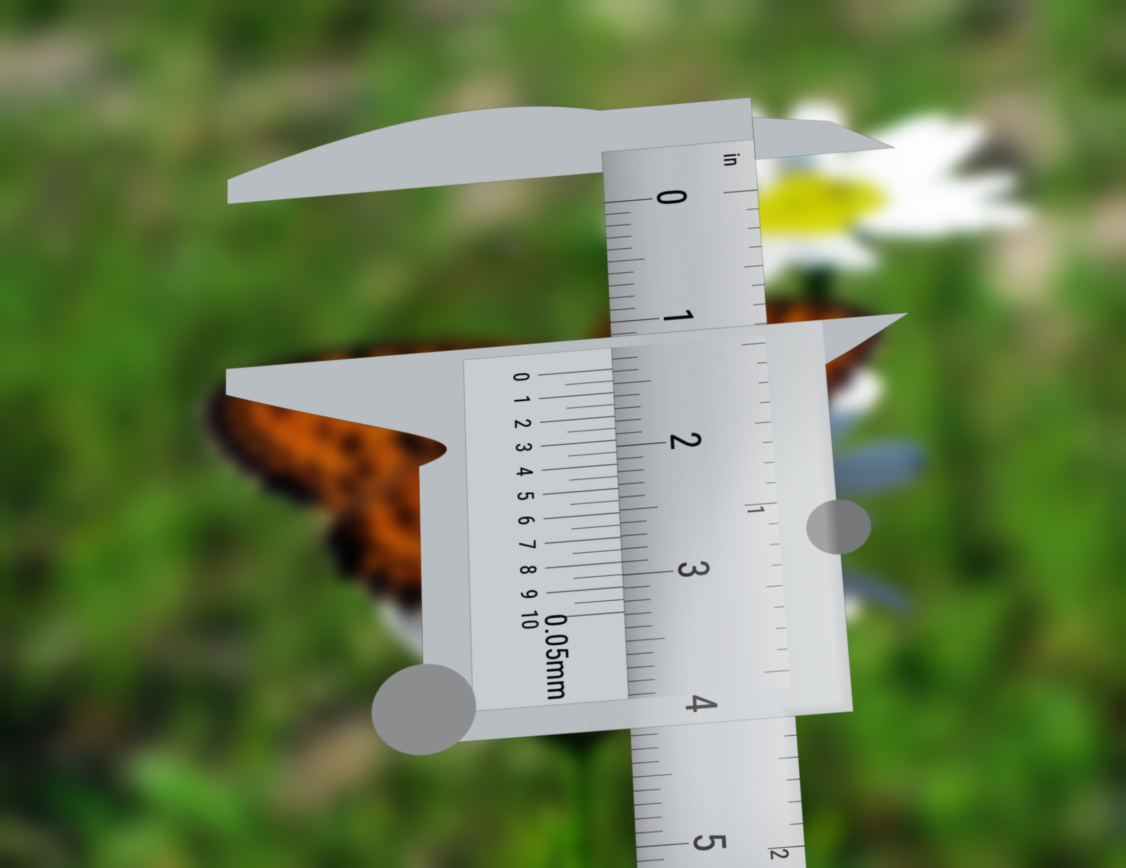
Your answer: {"value": 13.8, "unit": "mm"}
